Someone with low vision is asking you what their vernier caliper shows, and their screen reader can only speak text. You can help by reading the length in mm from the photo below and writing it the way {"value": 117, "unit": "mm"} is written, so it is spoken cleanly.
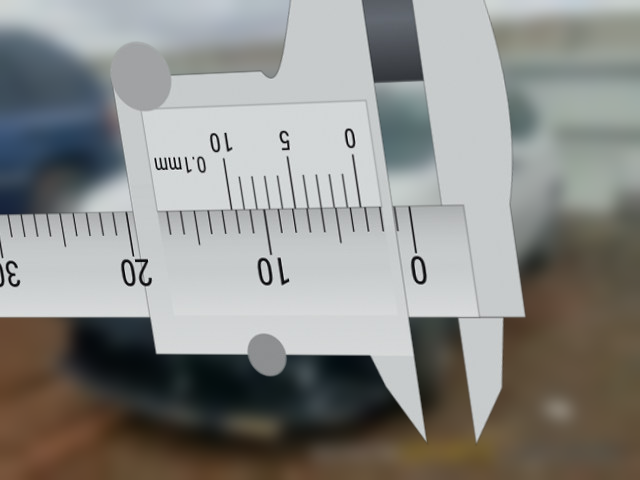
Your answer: {"value": 3.3, "unit": "mm"}
